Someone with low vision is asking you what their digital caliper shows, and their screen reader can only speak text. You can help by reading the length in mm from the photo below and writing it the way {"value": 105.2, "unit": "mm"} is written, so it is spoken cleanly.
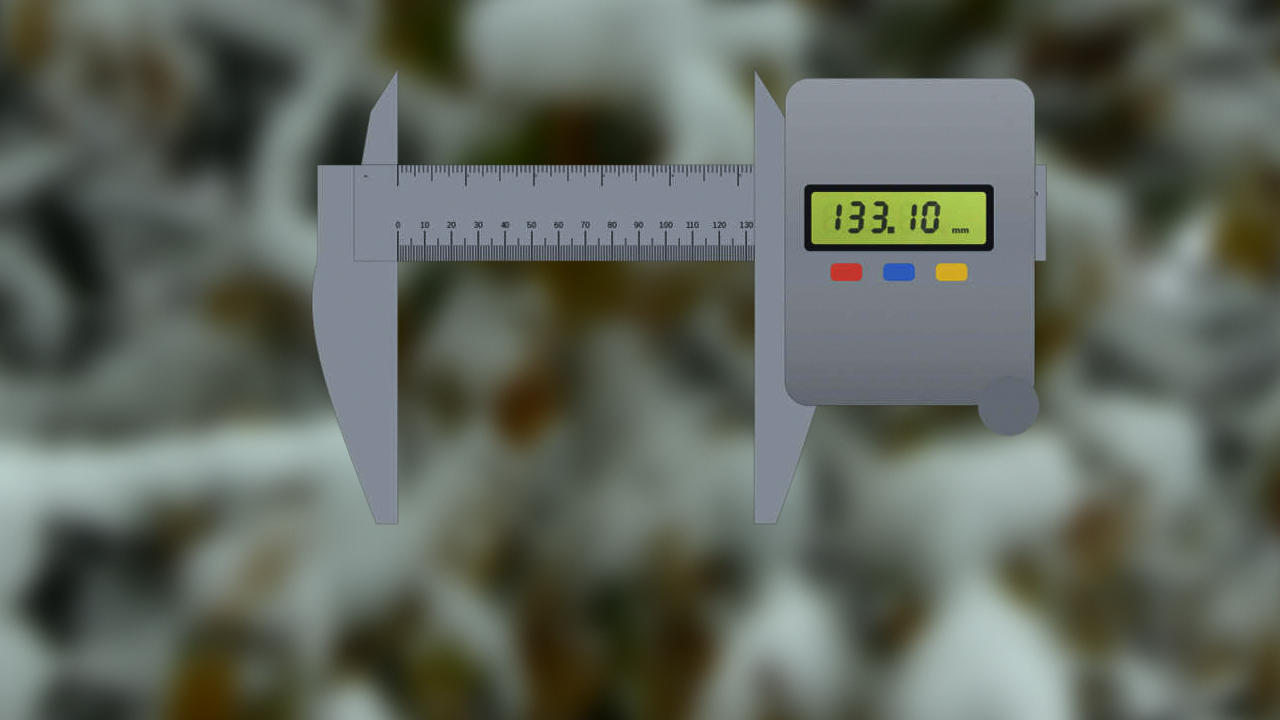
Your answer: {"value": 133.10, "unit": "mm"}
